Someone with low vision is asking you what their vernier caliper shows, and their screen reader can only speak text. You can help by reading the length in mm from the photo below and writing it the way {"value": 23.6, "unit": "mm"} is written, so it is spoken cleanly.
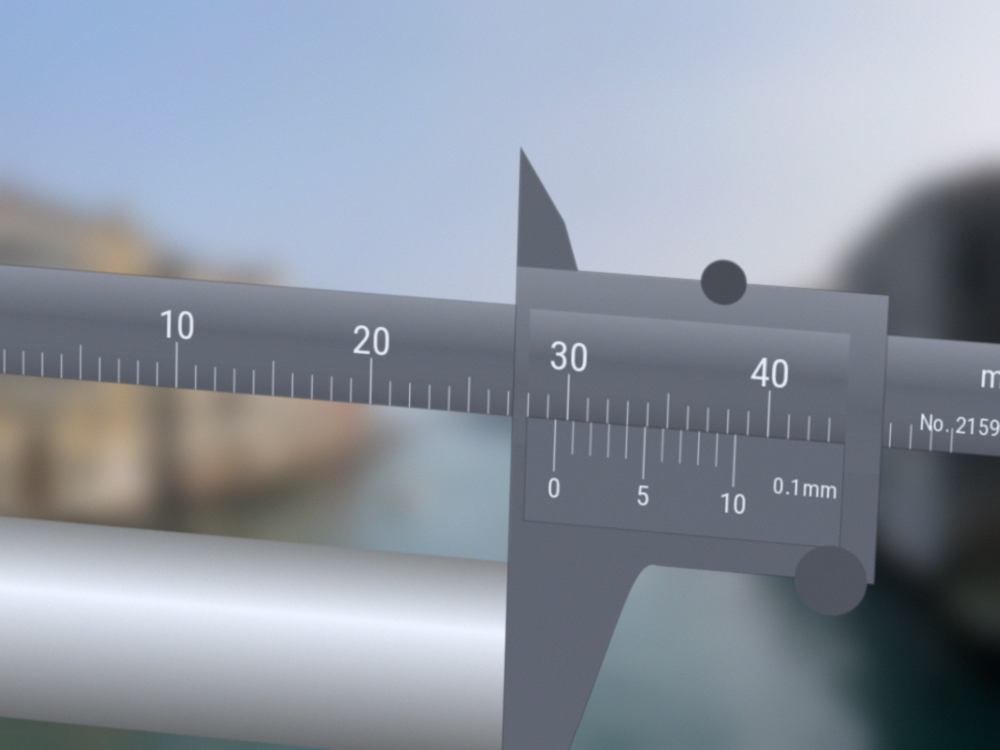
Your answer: {"value": 29.4, "unit": "mm"}
